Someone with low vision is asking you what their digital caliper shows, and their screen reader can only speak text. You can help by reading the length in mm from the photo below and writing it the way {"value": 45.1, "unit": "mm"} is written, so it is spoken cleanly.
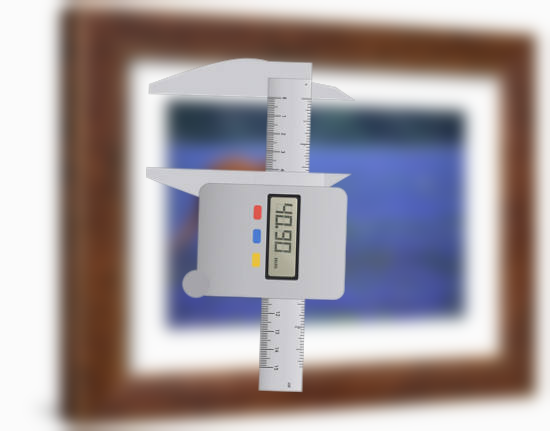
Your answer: {"value": 40.90, "unit": "mm"}
